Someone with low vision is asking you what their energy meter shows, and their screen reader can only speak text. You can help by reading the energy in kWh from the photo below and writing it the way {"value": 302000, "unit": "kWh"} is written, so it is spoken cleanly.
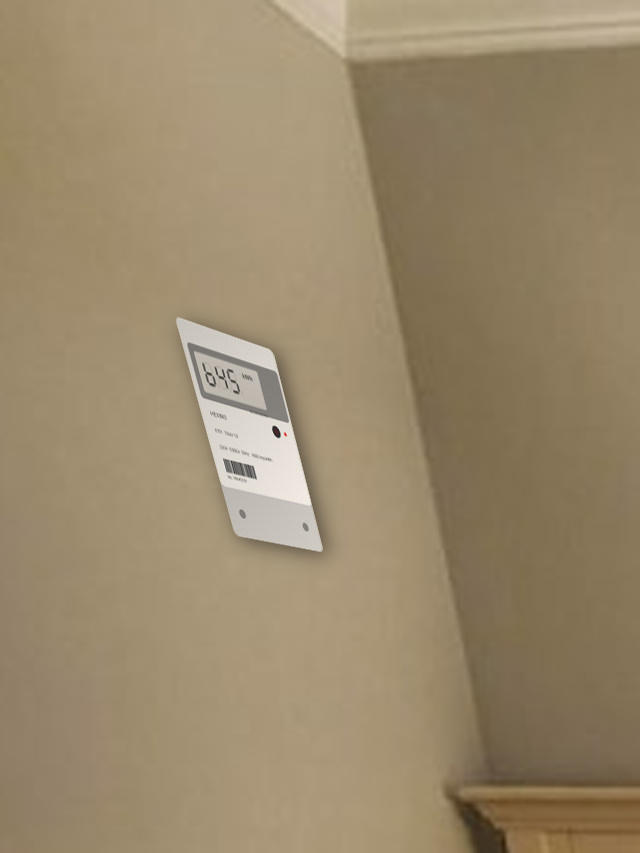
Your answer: {"value": 645, "unit": "kWh"}
